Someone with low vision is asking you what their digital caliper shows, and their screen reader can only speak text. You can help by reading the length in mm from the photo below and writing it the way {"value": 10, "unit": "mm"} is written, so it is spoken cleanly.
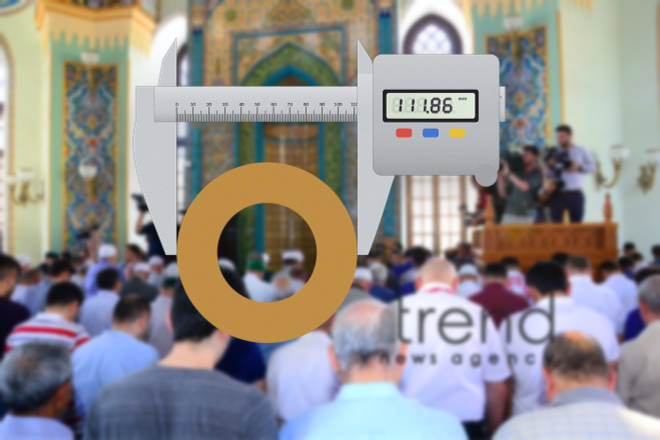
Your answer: {"value": 111.86, "unit": "mm"}
